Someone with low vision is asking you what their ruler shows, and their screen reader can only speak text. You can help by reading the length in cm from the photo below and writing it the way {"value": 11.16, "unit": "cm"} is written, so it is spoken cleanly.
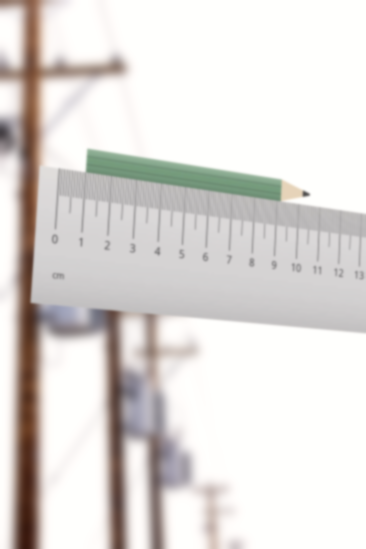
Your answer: {"value": 9.5, "unit": "cm"}
